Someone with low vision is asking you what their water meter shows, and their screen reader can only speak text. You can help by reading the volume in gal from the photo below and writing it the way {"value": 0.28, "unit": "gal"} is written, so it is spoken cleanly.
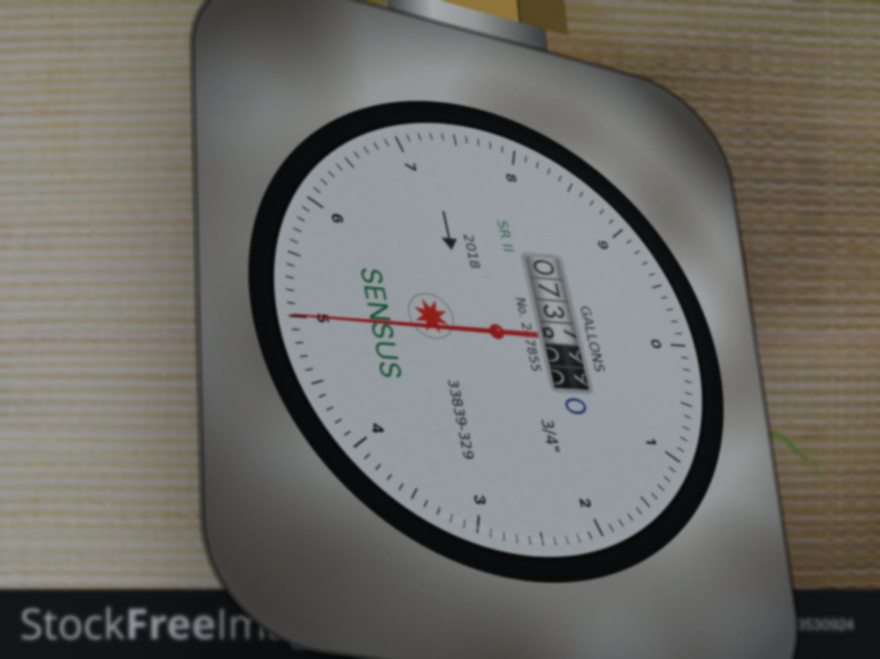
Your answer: {"value": 737995.0, "unit": "gal"}
